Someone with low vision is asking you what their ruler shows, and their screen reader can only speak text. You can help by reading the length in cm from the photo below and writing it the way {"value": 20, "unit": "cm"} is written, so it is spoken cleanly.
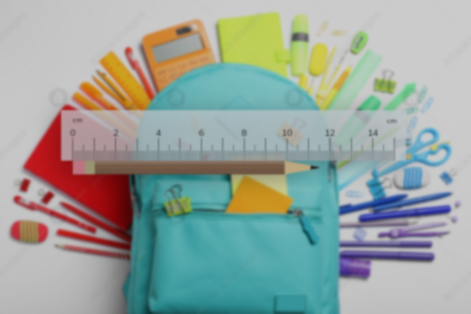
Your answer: {"value": 11.5, "unit": "cm"}
